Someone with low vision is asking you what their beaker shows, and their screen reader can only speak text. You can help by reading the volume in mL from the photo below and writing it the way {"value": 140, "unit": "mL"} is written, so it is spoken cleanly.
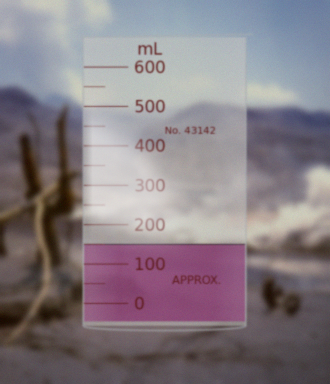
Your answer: {"value": 150, "unit": "mL"}
